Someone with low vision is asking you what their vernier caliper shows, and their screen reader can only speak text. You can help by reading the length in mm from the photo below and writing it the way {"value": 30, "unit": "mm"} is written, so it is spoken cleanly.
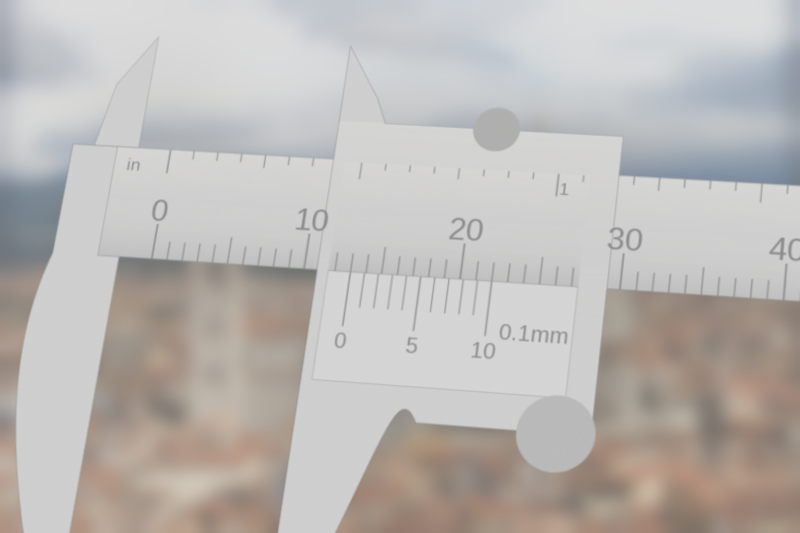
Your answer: {"value": 13.0, "unit": "mm"}
